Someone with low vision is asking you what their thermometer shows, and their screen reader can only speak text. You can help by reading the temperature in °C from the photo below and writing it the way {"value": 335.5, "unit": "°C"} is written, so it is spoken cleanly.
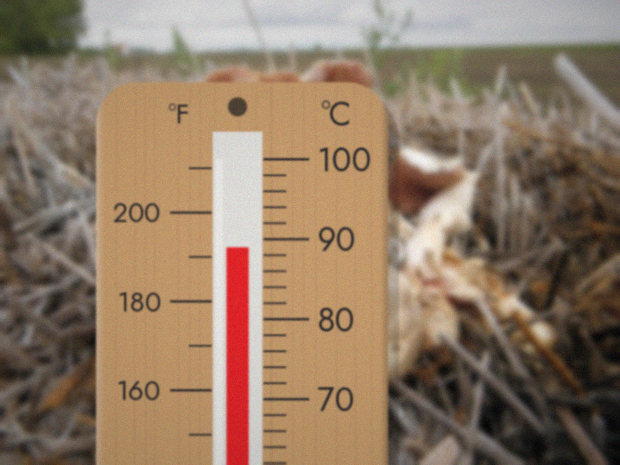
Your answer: {"value": 89, "unit": "°C"}
